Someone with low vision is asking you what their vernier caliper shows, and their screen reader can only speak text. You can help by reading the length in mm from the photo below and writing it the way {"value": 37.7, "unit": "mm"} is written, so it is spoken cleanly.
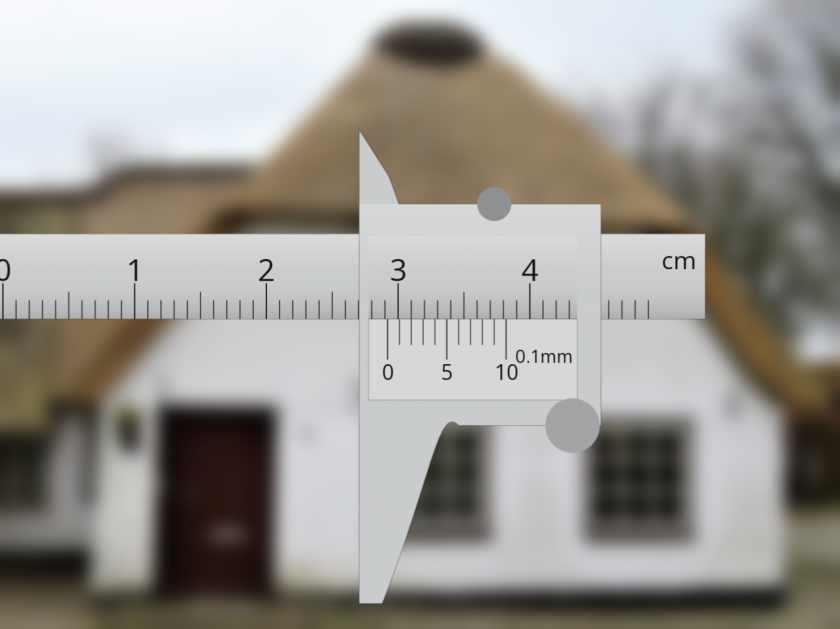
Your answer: {"value": 29.2, "unit": "mm"}
